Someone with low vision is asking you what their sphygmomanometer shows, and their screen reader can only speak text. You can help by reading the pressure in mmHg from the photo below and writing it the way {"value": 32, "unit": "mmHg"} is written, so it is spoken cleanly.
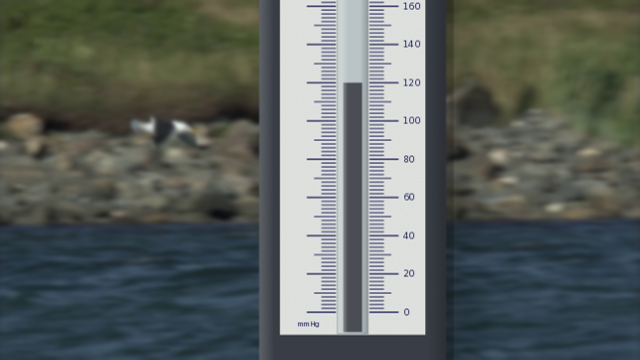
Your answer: {"value": 120, "unit": "mmHg"}
